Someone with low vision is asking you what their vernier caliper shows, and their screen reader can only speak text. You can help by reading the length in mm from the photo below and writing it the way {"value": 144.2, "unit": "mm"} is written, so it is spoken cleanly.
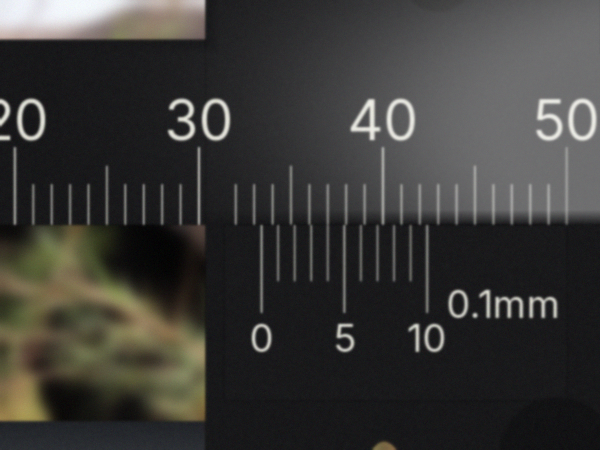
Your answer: {"value": 33.4, "unit": "mm"}
